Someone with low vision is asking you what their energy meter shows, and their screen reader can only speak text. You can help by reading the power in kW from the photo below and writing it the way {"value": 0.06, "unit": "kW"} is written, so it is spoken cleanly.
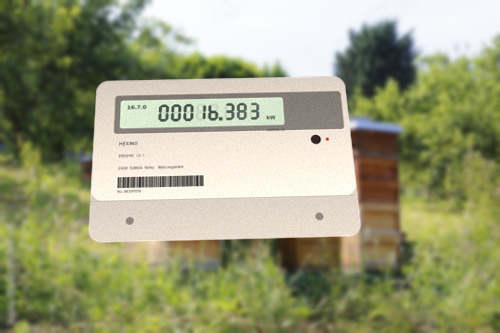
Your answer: {"value": 16.383, "unit": "kW"}
